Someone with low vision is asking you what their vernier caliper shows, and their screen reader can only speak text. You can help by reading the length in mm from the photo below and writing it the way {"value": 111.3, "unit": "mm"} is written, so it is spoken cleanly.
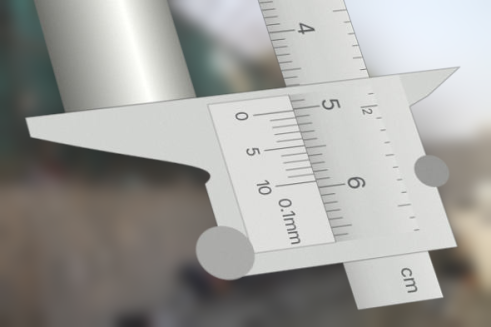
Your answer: {"value": 50.2, "unit": "mm"}
